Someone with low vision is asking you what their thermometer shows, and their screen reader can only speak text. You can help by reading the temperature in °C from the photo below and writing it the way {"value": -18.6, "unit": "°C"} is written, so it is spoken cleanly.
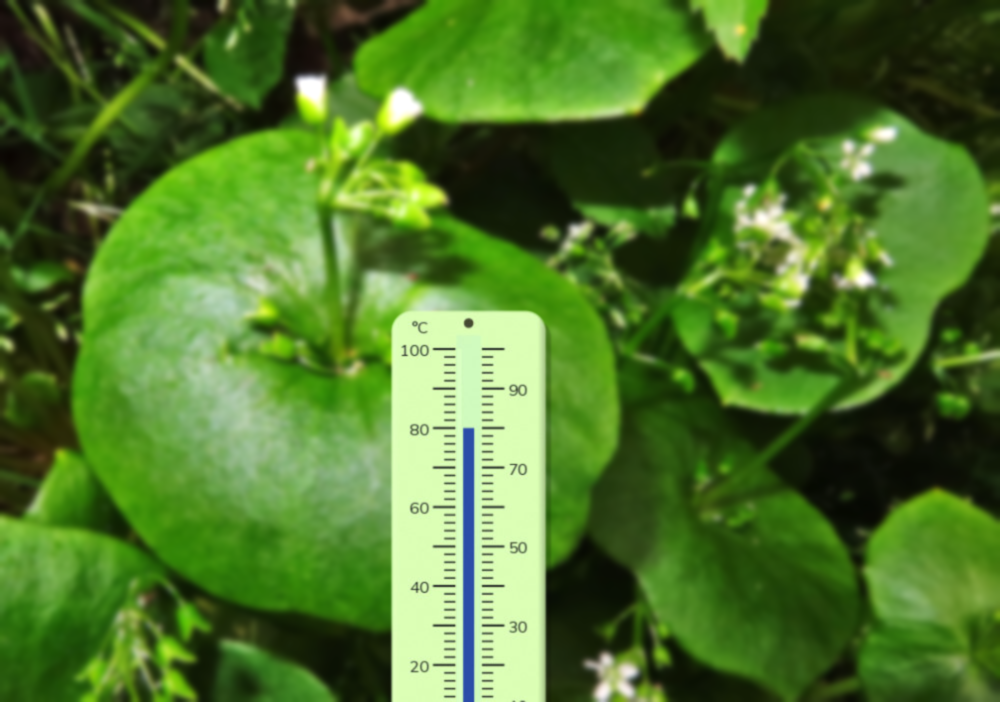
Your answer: {"value": 80, "unit": "°C"}
